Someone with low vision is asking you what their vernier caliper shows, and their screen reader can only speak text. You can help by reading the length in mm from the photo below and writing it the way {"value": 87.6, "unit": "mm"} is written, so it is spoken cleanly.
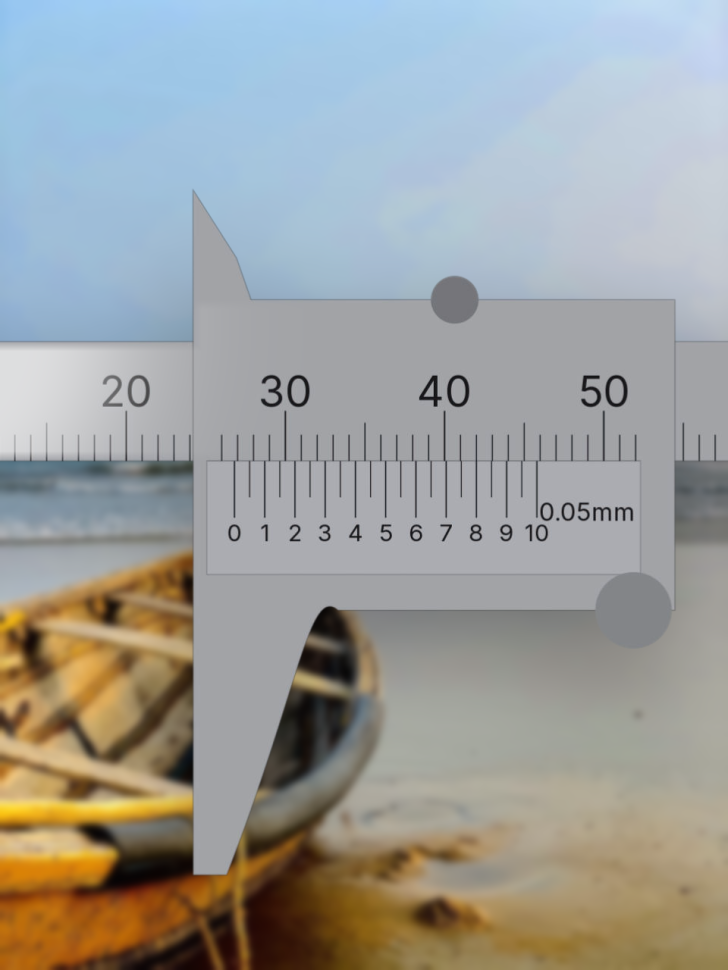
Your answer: {"value": 26.8, "unit": "mm"}
